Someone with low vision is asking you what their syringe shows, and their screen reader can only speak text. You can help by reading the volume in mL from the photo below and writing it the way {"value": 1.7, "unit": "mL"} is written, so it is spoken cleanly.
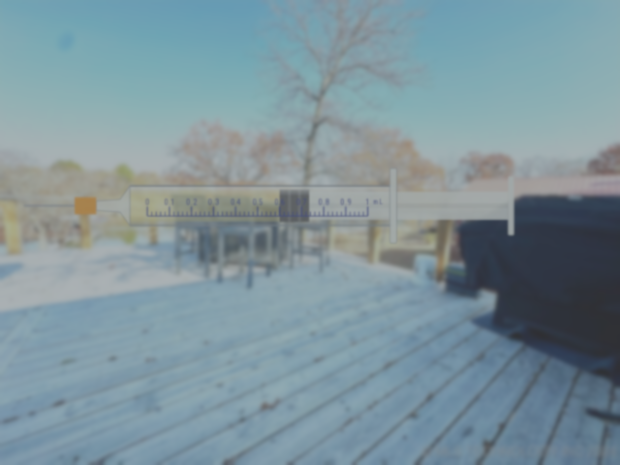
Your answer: {"value": 0.6, "unit": "mL"}
